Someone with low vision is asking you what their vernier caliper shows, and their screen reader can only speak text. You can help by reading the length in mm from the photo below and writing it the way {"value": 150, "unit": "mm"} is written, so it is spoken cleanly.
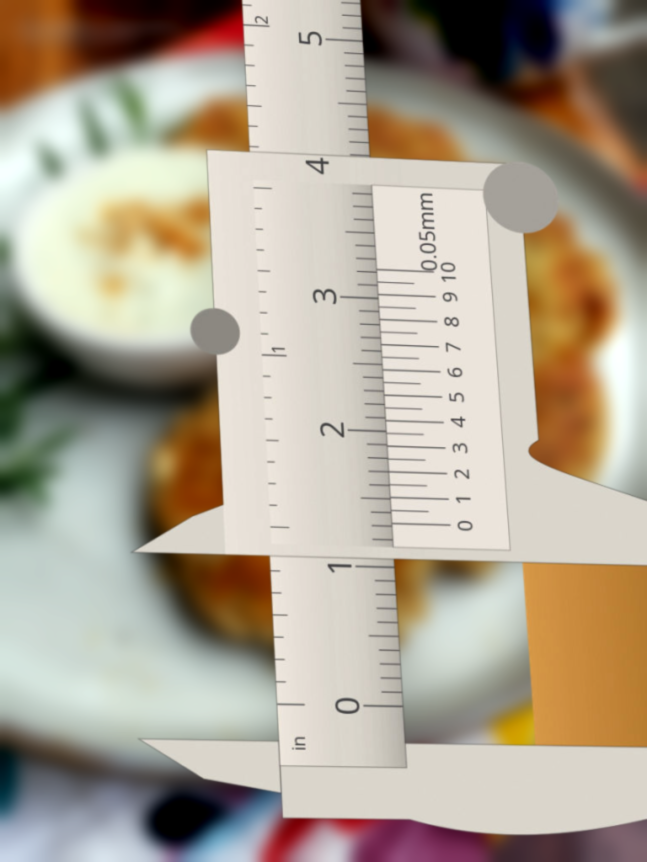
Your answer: {"value": 13.2, "unit": "mm"}
